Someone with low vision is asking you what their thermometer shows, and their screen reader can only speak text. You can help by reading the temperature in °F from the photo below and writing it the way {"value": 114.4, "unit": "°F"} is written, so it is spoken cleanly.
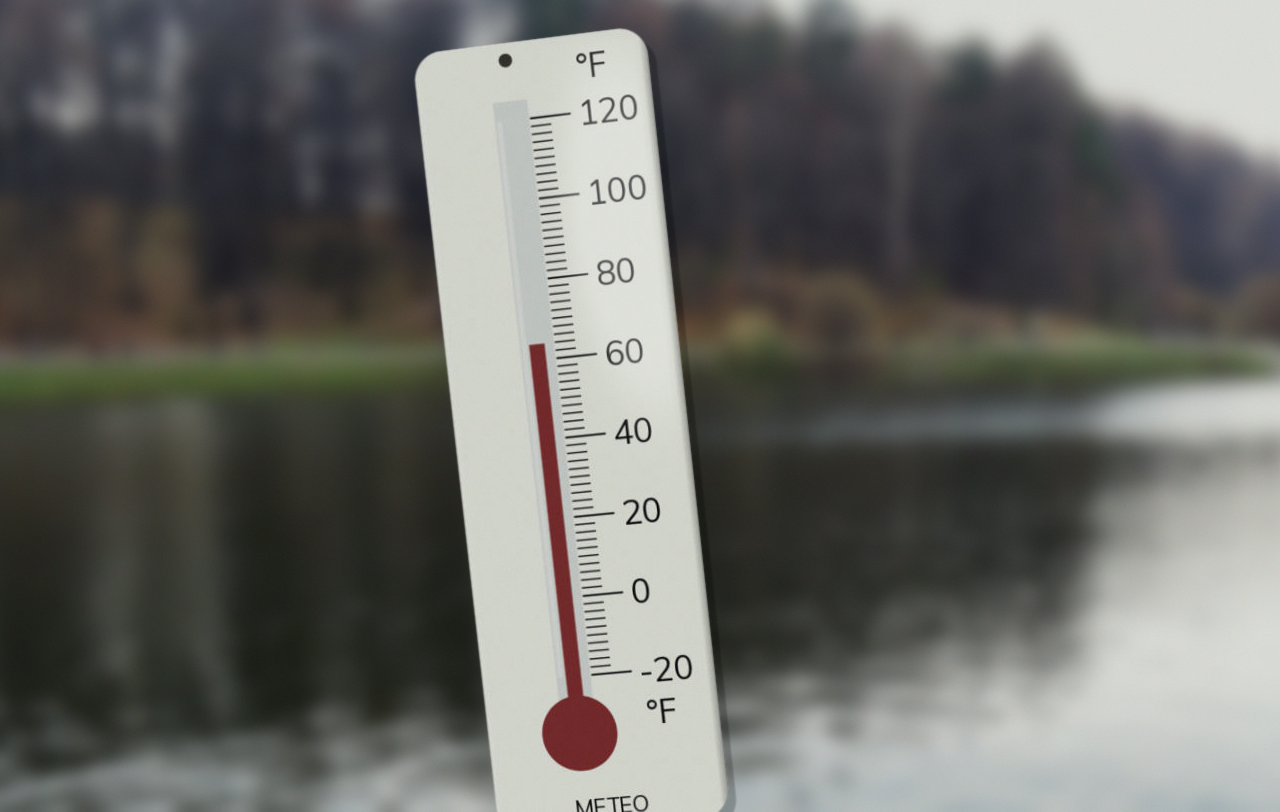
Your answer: {"value": 64, "unit": "°F"}
